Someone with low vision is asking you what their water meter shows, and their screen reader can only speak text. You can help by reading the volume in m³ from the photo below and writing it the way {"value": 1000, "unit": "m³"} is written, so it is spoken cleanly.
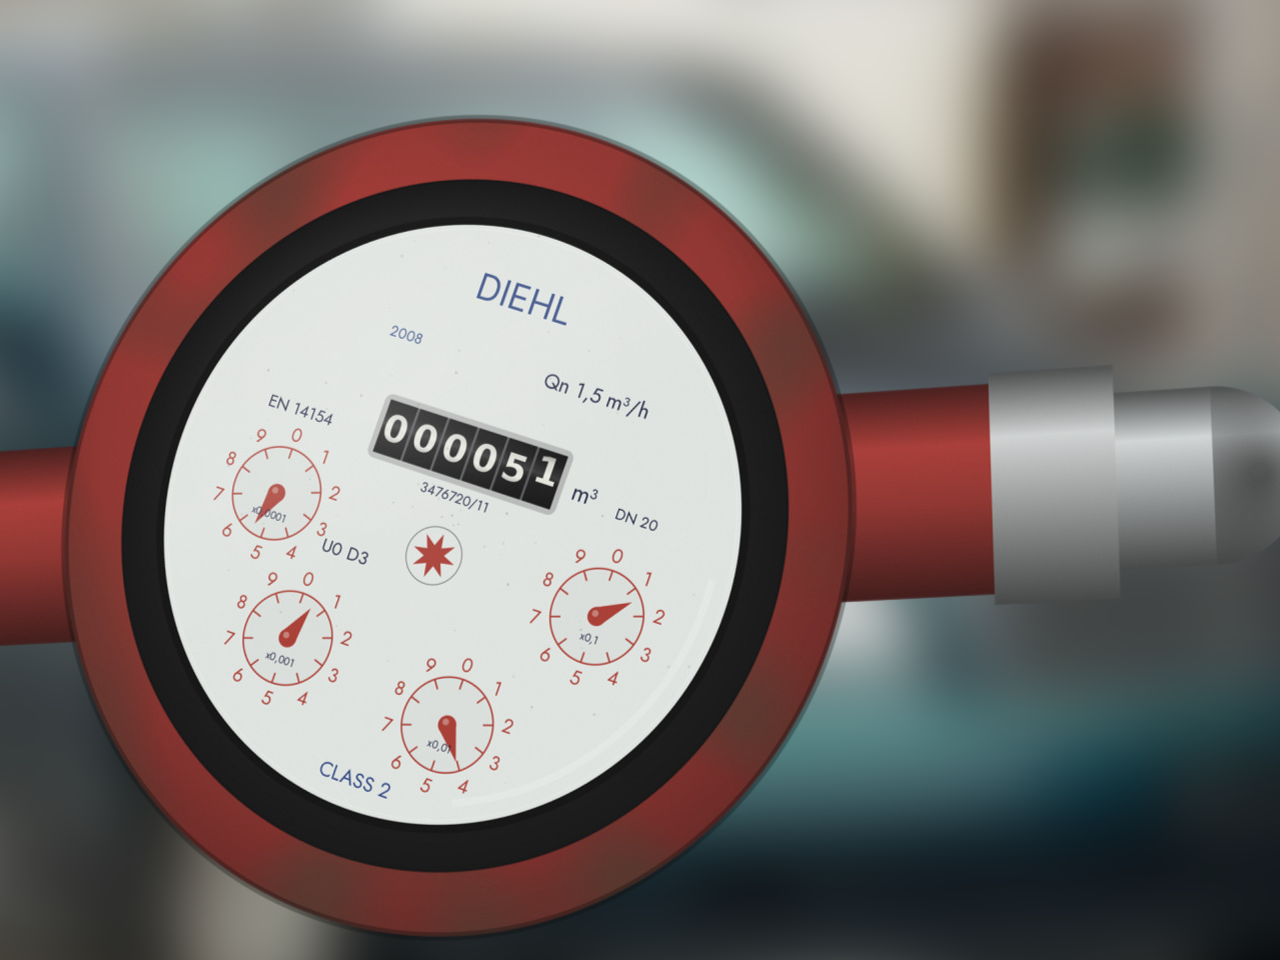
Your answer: {"value": 51.1405, "unit": "m³"}
